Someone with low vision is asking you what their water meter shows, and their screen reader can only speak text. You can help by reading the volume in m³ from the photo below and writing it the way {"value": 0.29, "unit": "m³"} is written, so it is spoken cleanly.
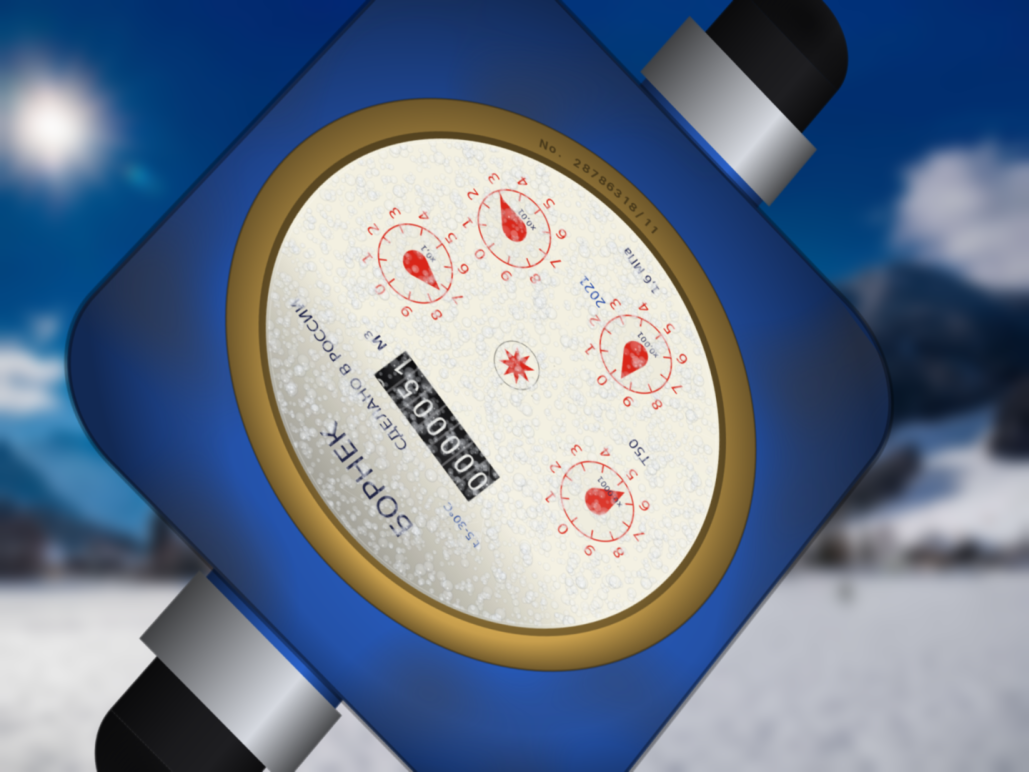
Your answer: {"value": 50.7295, "unit": "m³"}
